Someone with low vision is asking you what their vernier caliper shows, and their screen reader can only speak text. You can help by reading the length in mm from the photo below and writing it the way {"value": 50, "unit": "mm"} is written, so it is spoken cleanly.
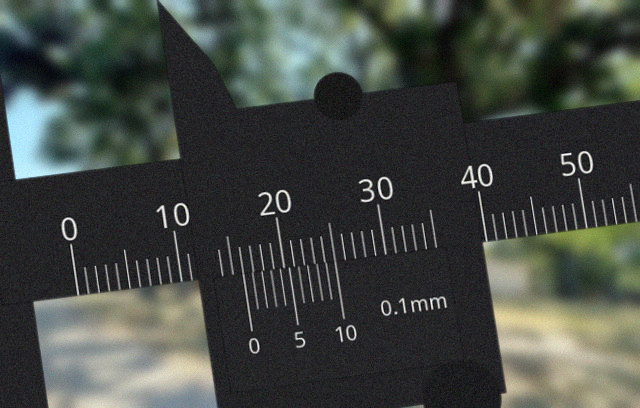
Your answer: {"value": 16.0, "unit": "mm"}
